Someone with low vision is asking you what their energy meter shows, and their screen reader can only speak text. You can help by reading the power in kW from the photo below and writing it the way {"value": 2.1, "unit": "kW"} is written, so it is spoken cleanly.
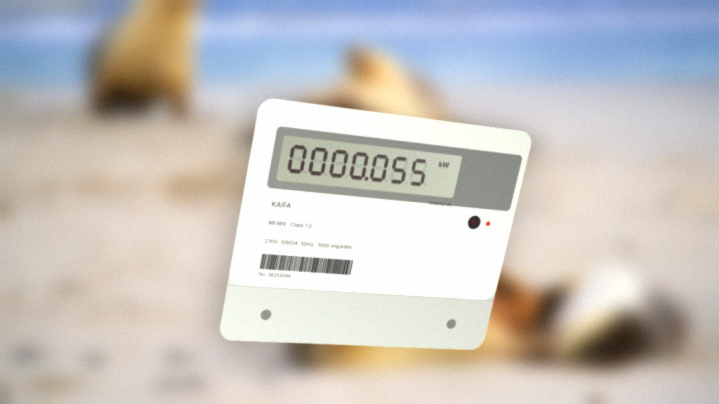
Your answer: {"value": 0.055, "unit": "kW"}
